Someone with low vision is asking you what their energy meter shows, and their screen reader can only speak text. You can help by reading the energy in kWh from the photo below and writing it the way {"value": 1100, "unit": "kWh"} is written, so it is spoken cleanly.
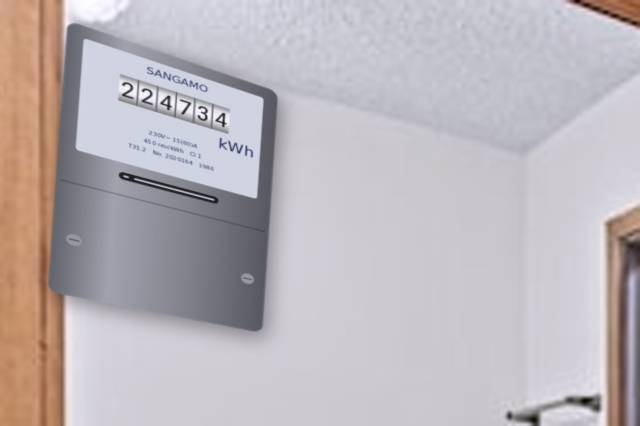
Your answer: {"value": 224734, "unit": "kWh"}
